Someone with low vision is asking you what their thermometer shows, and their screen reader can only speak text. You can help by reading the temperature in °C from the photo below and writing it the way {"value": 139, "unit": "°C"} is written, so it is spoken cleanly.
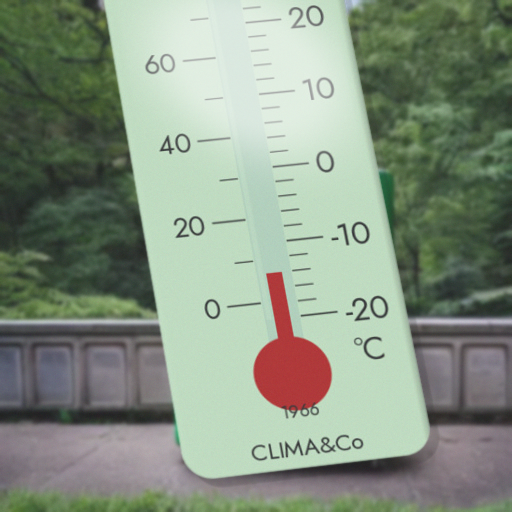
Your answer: {"value": -14, "unit": "°C"}
